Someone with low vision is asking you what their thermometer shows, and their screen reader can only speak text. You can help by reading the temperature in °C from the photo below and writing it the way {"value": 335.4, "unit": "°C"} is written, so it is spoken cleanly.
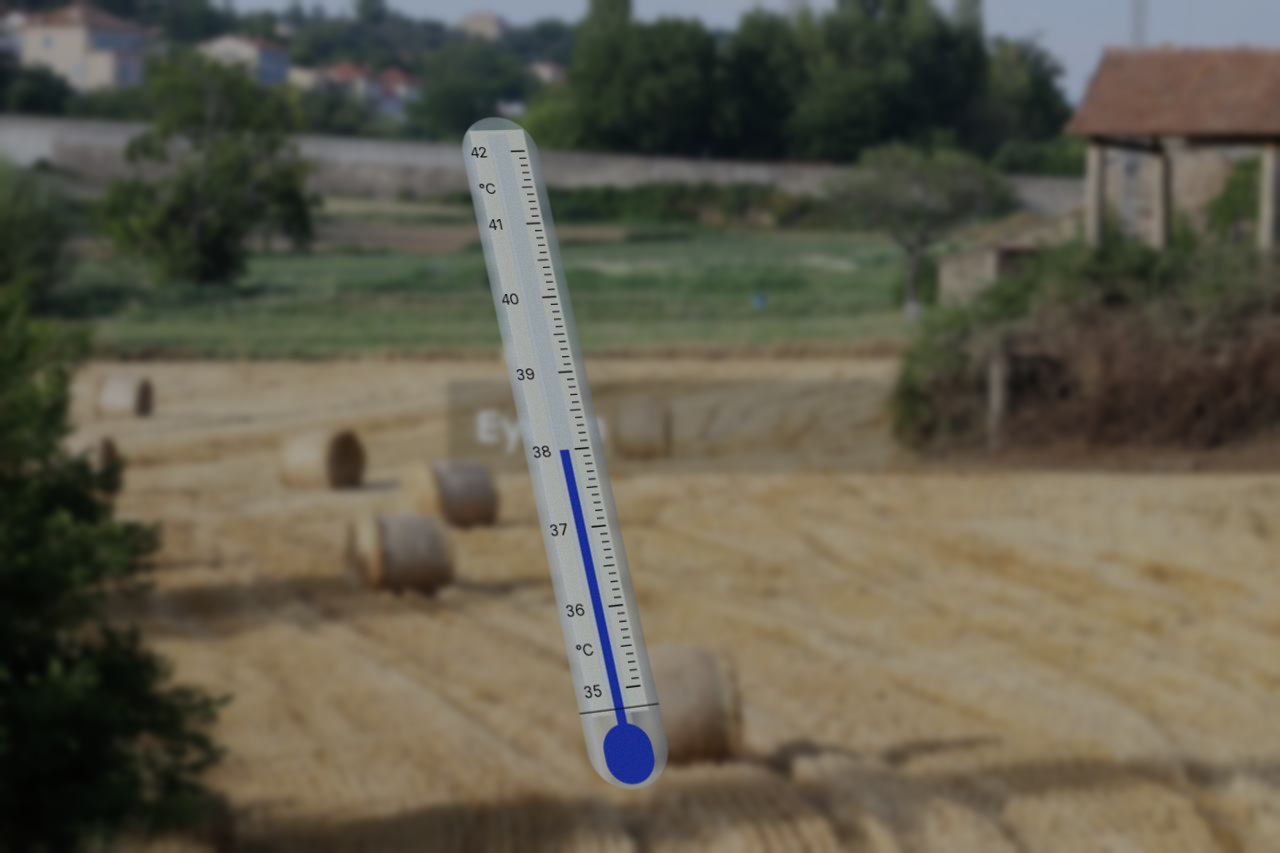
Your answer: {"value": 38, "unit": "°C"}
